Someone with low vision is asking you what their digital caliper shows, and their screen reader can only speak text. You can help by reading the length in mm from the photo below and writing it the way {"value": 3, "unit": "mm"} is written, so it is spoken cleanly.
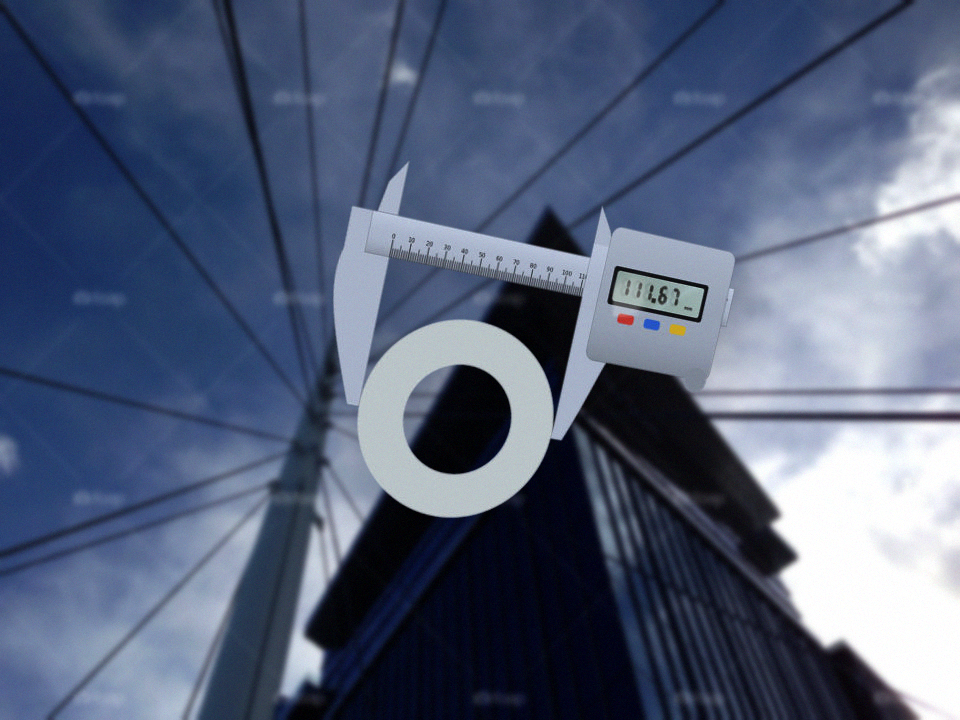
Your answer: {"value": 111.67, "unit": "mm"}
